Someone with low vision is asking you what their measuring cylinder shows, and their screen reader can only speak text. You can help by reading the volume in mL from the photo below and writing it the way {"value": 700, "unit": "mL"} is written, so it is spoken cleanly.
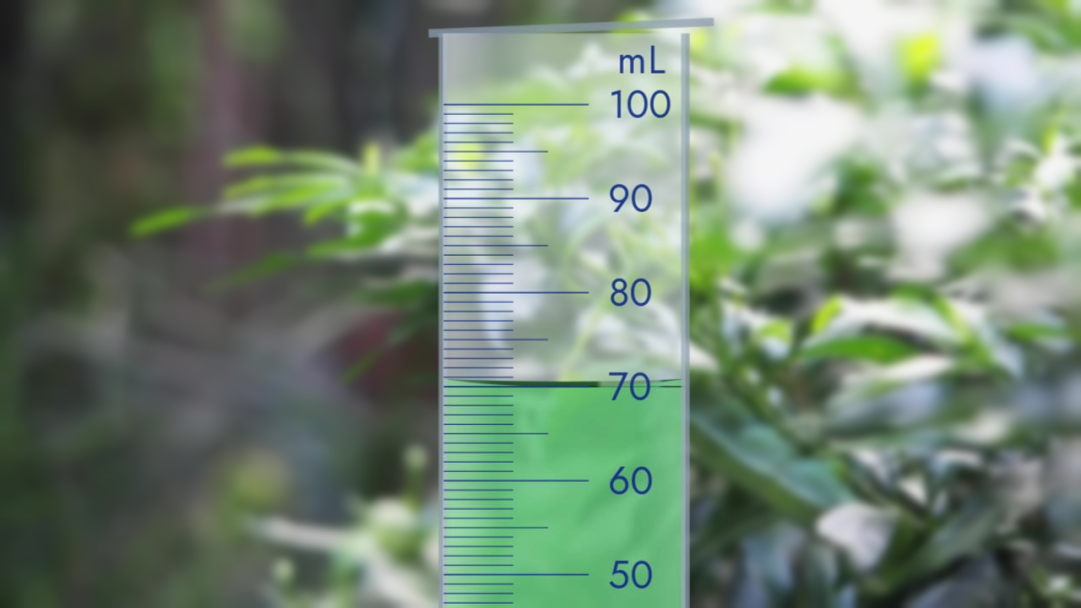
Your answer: {"value": 70, "unit": "mL"}
